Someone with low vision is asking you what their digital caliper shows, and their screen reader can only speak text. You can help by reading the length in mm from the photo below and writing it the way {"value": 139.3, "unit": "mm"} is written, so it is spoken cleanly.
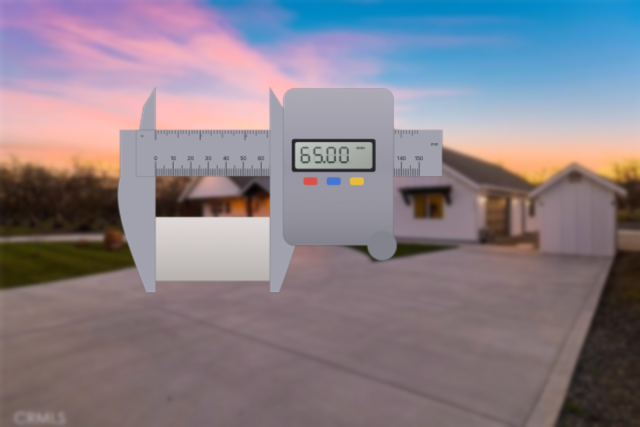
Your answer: {"value": 65.00, "unit": "mm"}
